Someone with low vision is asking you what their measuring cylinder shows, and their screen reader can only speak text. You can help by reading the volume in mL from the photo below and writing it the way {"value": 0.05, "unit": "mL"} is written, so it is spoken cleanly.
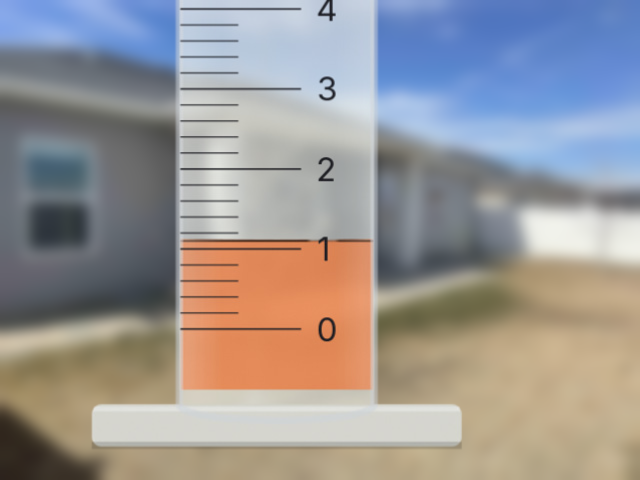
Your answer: {"value": 1.1, "unit": "mL"}
